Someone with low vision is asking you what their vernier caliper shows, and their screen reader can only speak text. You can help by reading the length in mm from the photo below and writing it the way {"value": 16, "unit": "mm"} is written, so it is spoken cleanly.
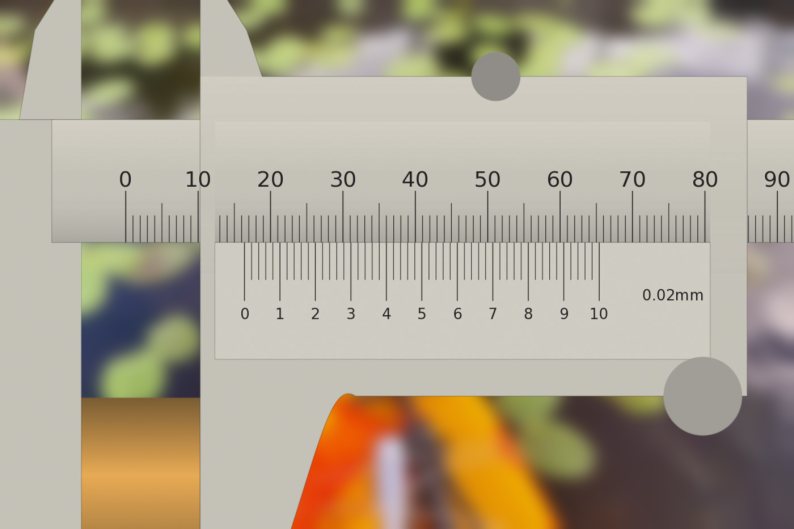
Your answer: {"value": 16.4, "unit": "mm"}
